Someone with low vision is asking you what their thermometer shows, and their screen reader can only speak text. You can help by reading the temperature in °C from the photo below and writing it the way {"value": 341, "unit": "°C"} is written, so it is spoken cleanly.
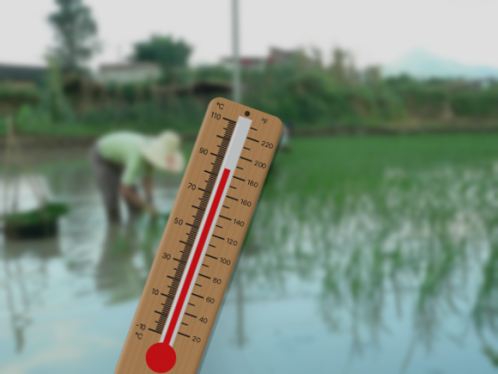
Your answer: {"value": 85, "unit": "°C"}
